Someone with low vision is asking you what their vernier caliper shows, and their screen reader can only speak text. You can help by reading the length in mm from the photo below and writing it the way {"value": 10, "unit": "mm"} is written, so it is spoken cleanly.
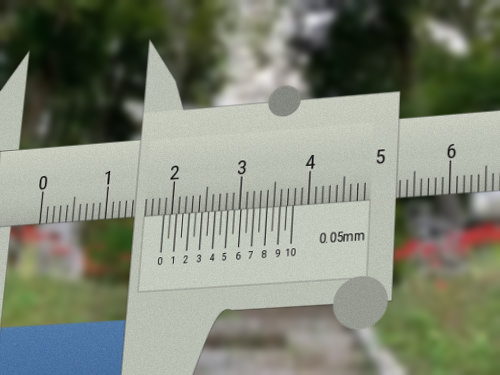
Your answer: {"value": 18.8, "unit": "mm"}
